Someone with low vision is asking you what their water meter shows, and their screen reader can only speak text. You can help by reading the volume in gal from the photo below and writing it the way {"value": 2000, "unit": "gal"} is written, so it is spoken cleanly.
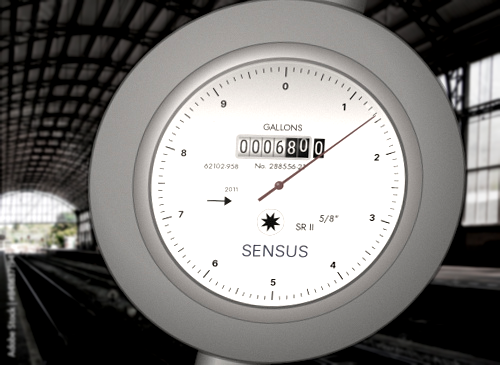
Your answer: {"value": 6801.4, "unit": "gal"}
